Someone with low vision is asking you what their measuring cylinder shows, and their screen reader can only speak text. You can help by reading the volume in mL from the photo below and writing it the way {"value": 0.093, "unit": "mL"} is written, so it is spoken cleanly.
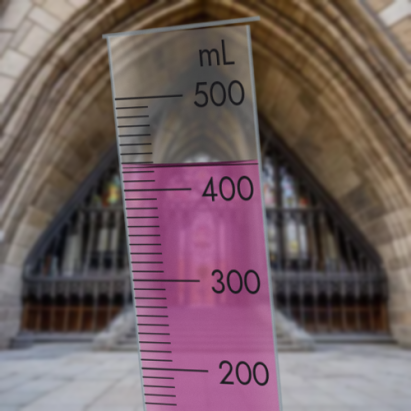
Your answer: {"value": 425, "unit": "mL"}
